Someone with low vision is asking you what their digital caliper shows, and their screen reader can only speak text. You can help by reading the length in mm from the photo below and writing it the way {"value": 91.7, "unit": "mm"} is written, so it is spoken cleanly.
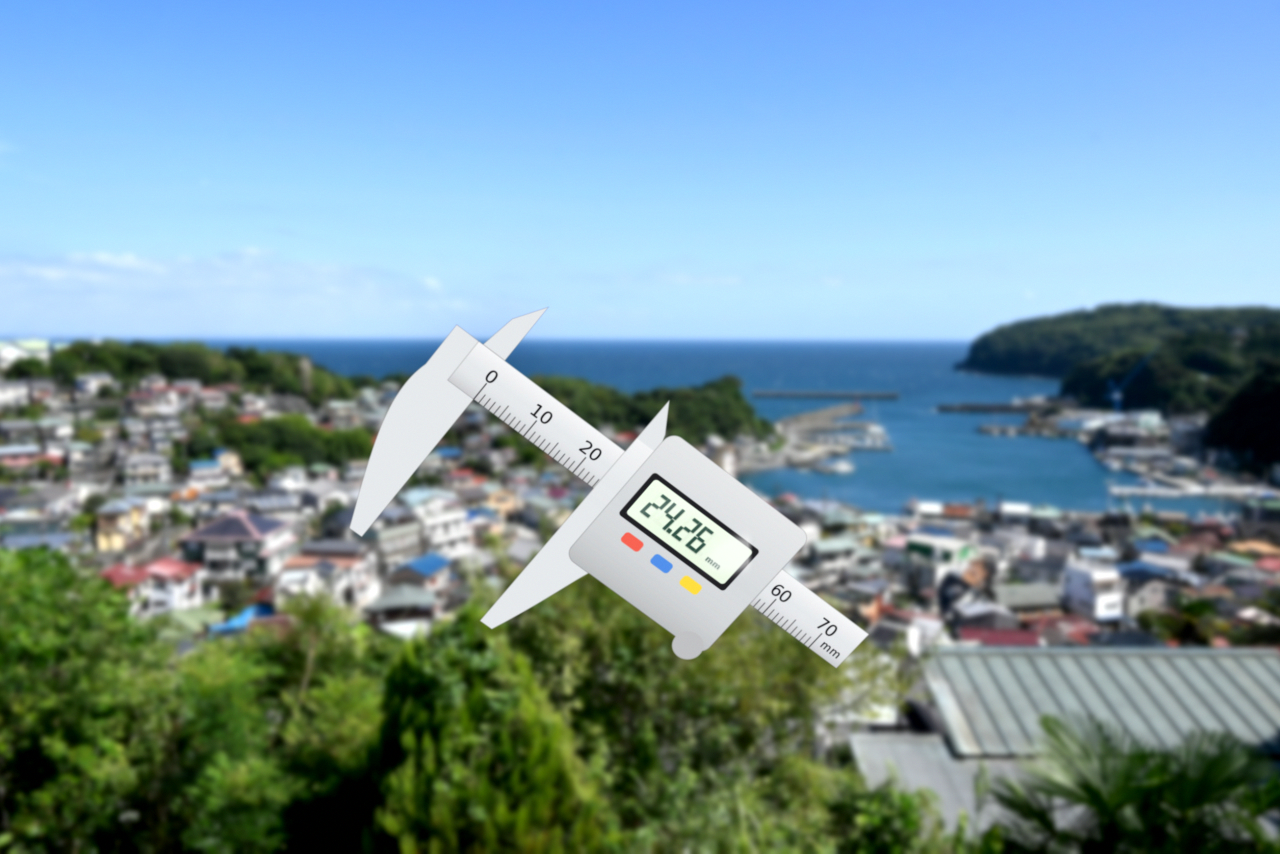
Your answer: {"value": 24.26, "unit": "mm"}
